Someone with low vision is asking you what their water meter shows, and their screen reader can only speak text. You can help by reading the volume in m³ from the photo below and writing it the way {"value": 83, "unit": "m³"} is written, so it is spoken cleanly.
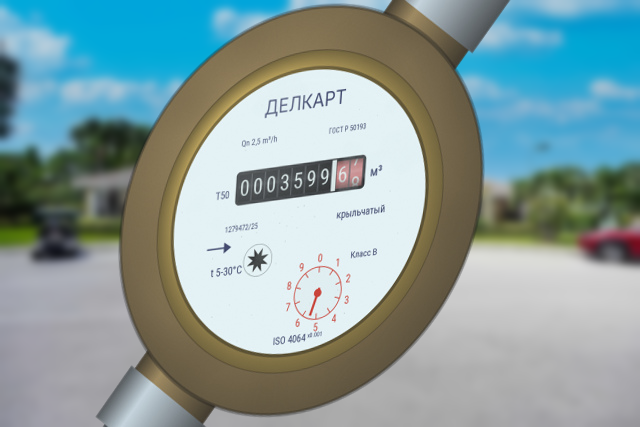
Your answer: {"value": 3599.675, "unit": "m³"}
